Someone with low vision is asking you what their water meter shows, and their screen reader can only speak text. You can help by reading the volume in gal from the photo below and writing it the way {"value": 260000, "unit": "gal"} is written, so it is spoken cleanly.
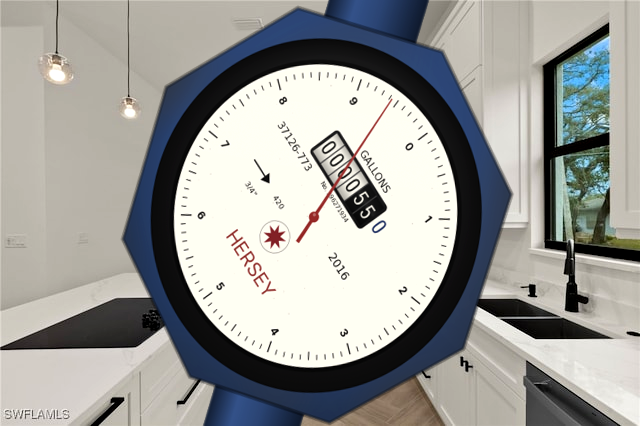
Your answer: {"value": 549.4, "unit": "gal"}
